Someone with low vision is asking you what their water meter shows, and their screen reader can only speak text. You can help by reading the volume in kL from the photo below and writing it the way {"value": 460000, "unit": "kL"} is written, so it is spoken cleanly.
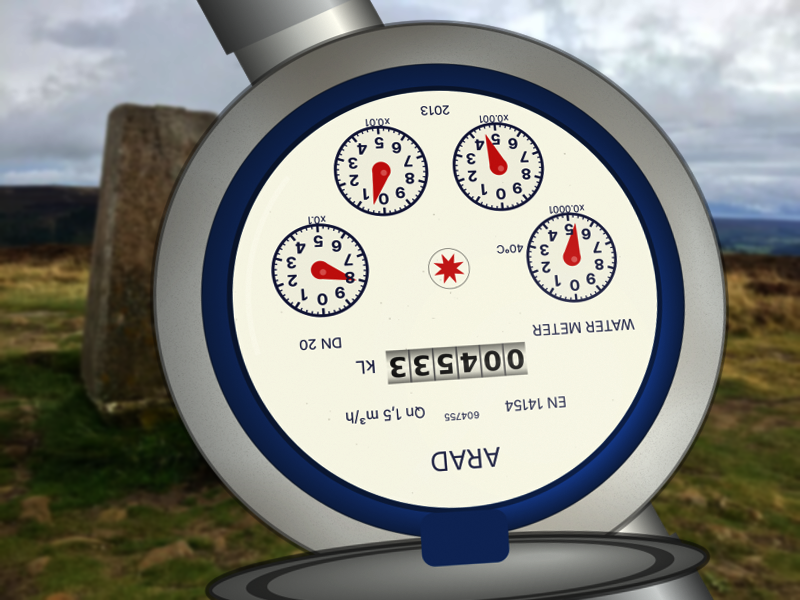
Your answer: {"value": 4533.8045, "unit": "kL"}
